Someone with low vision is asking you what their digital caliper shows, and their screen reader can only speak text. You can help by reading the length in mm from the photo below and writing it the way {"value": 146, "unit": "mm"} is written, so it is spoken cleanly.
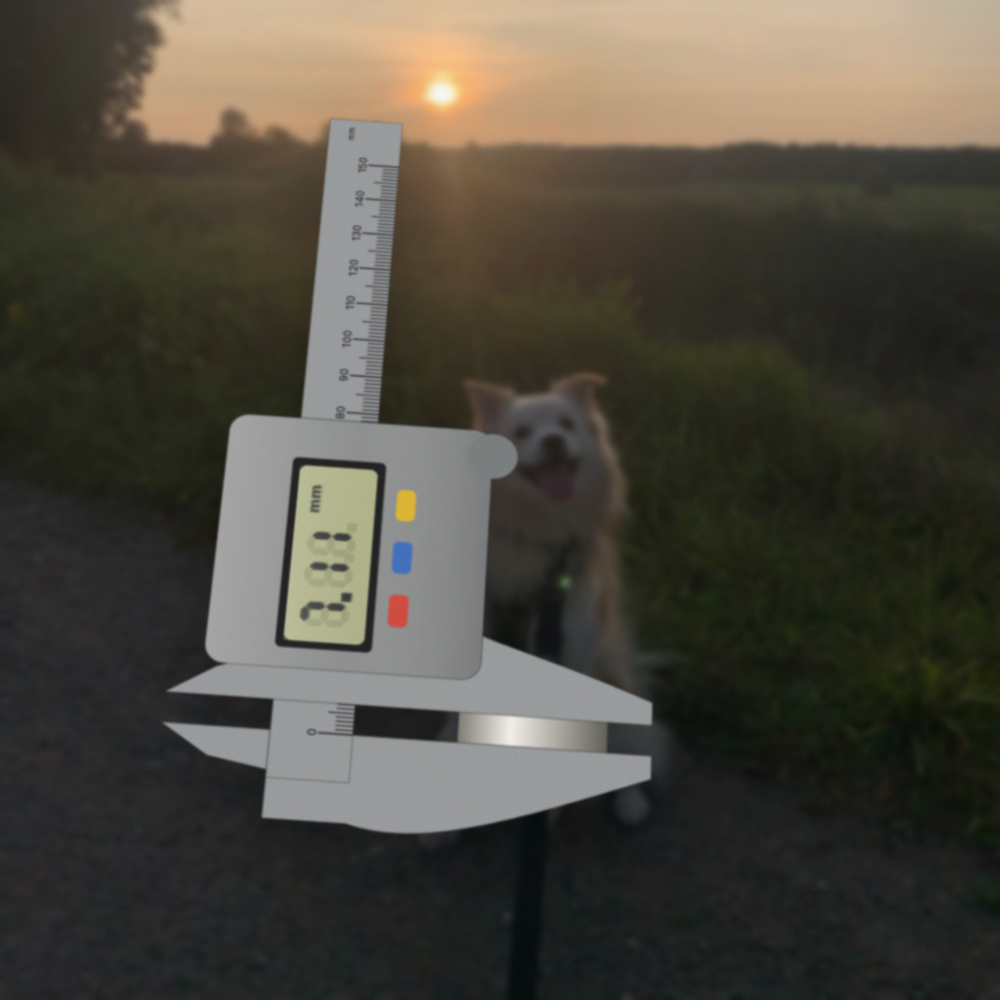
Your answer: {"value": 7.11, "unit": "mm"}
